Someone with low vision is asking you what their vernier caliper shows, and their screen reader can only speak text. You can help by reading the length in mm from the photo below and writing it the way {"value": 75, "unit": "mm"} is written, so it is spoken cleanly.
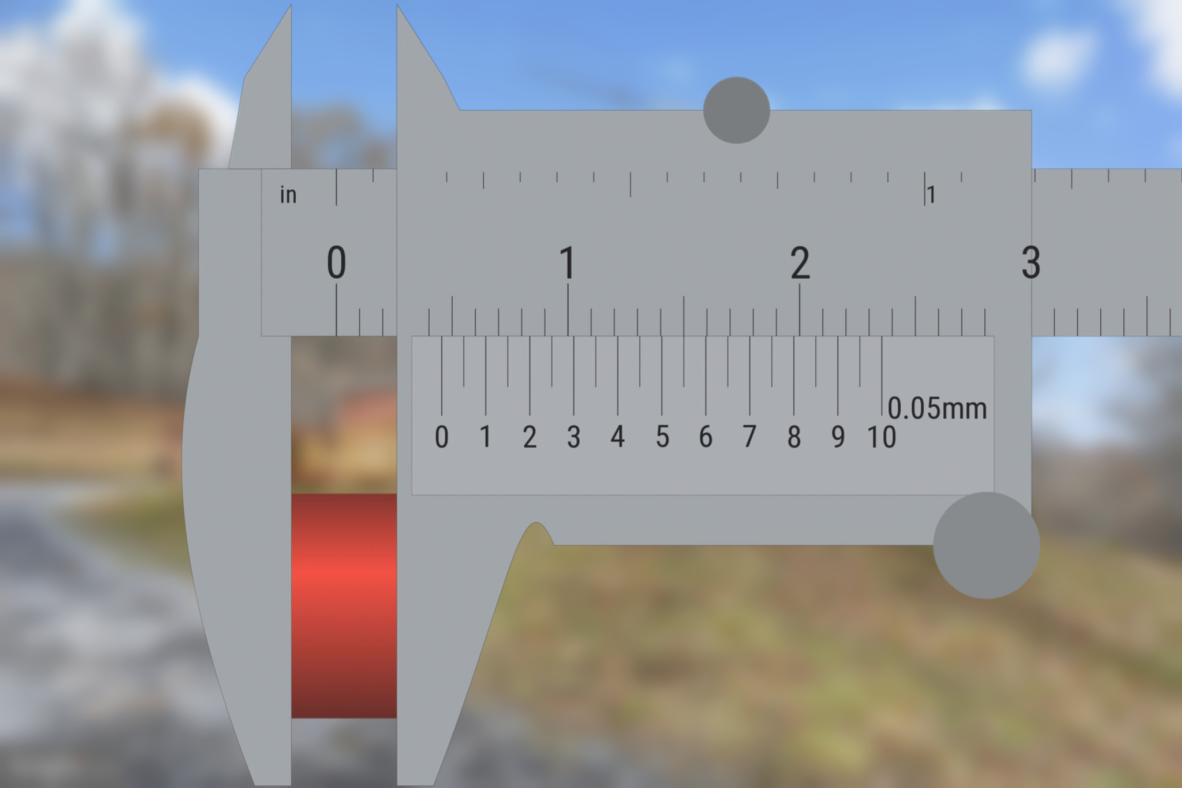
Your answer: {"value": 4.55, "unit": "mm"}
